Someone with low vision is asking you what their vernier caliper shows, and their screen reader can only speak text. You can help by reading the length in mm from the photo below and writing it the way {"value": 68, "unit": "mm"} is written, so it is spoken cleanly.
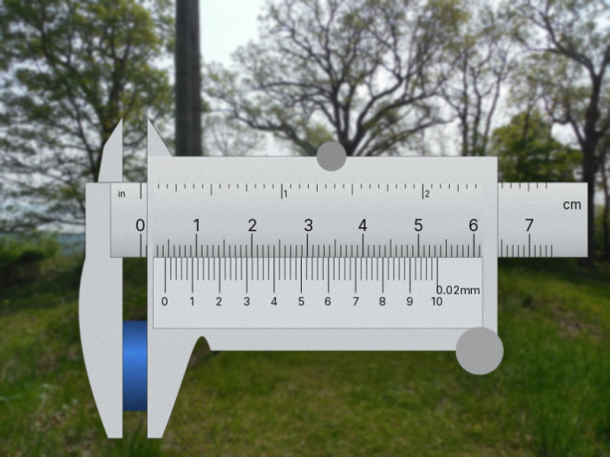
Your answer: {"value": 4.4, "unit": "mm"}
